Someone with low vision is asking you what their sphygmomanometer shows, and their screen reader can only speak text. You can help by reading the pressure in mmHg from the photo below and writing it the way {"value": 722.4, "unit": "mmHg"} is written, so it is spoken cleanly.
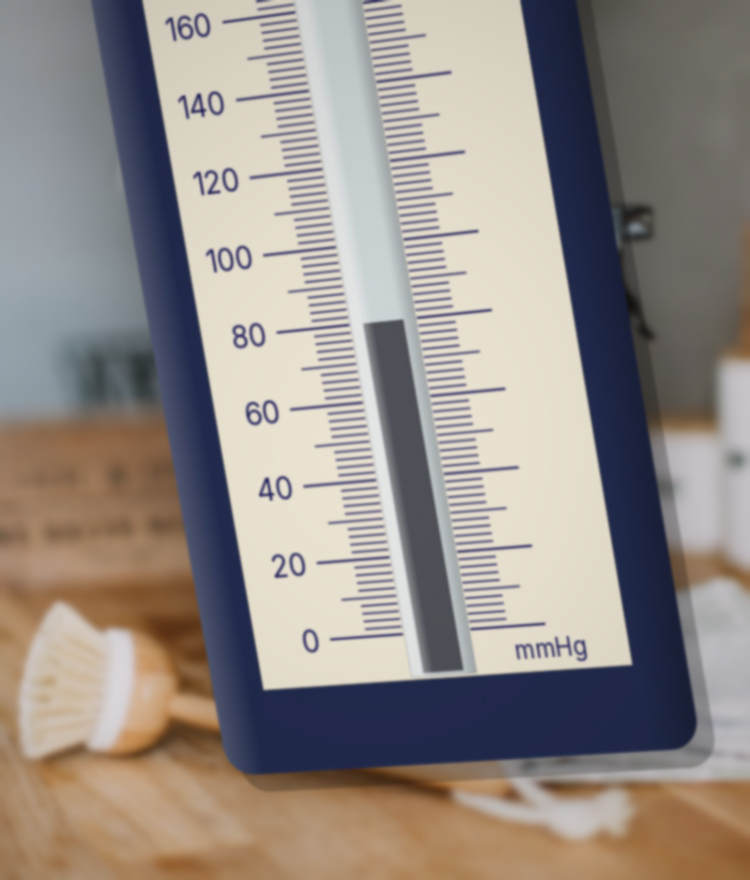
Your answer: {"value": 80, "unit": "mmHg"}
